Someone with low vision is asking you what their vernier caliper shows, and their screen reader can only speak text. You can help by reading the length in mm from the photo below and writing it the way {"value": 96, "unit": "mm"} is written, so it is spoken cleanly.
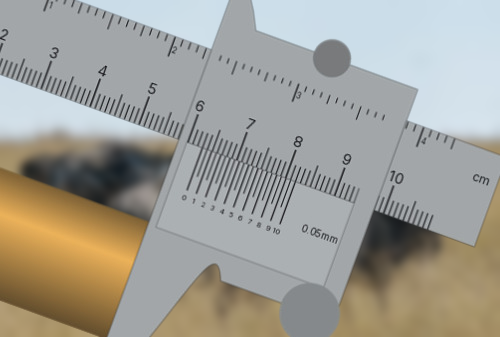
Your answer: {"value": 63.0, "unit": "mm"}
